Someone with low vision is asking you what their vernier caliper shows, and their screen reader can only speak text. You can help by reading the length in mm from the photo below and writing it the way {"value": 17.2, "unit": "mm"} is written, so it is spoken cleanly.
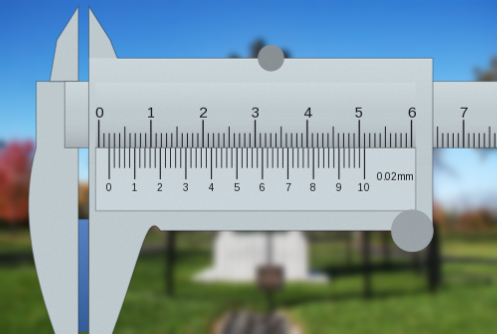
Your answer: {"value": 2.0, "unit": "mm"}
